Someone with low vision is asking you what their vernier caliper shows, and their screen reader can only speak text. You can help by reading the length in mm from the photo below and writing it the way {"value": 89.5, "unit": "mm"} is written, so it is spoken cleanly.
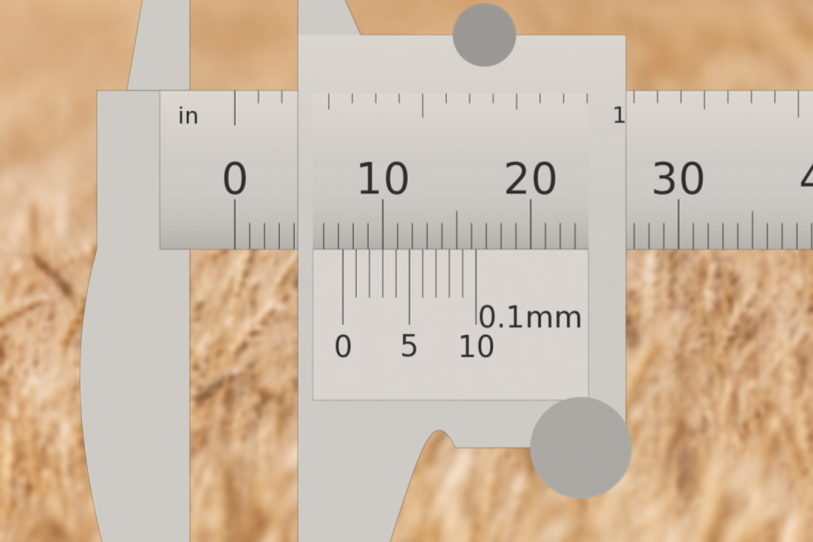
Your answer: {"value": 7.3, "unit": "mm"}
